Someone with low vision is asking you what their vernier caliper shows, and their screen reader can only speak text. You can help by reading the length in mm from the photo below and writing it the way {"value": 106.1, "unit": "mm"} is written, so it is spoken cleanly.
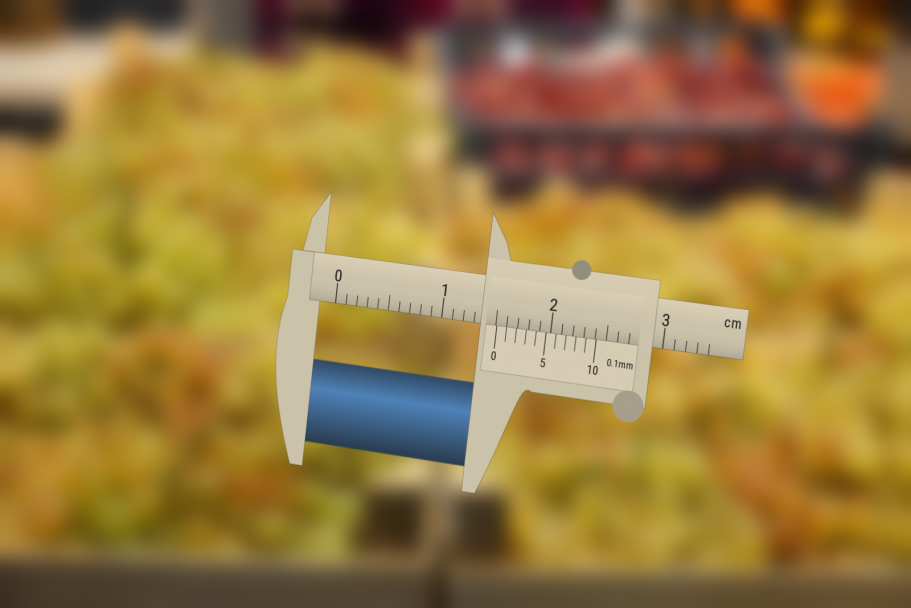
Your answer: {"value": 15.1, "unit": "mm"}
